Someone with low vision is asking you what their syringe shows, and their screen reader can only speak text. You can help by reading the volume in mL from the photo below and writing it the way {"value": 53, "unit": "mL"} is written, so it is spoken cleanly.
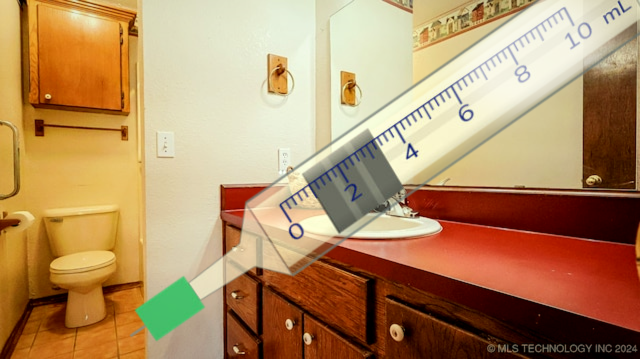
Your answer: {"value": 1, "unit": "mL"}
